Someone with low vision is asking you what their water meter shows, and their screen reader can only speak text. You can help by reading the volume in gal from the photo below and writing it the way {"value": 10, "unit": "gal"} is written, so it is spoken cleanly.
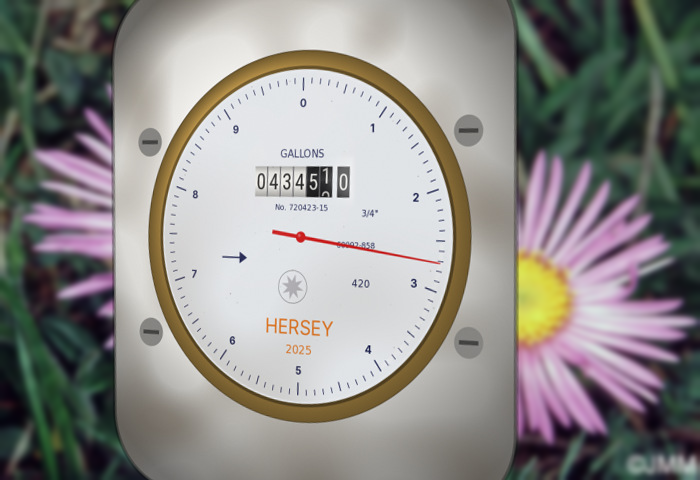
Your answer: {"value": 434512.7, "unit": "gal"}
